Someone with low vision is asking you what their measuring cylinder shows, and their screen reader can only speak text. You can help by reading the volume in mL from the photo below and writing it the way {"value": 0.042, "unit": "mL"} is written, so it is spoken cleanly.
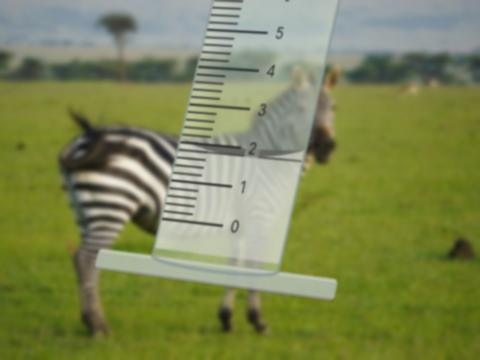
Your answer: {"value": 1.8, "unit": "mL"}
